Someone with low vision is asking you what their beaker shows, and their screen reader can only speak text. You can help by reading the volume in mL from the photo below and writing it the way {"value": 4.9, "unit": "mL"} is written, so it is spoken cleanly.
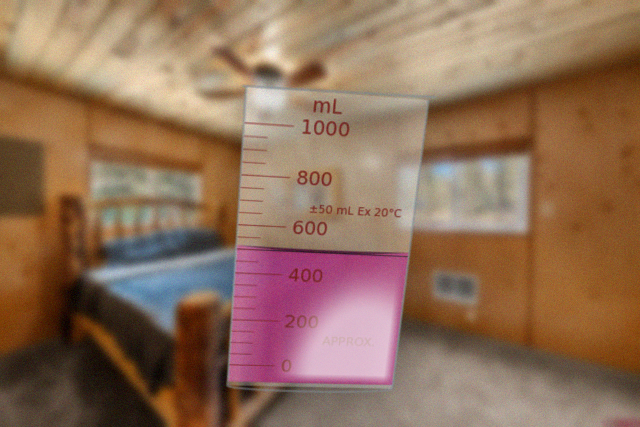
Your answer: {"value": 500, "unit": "mL"}
